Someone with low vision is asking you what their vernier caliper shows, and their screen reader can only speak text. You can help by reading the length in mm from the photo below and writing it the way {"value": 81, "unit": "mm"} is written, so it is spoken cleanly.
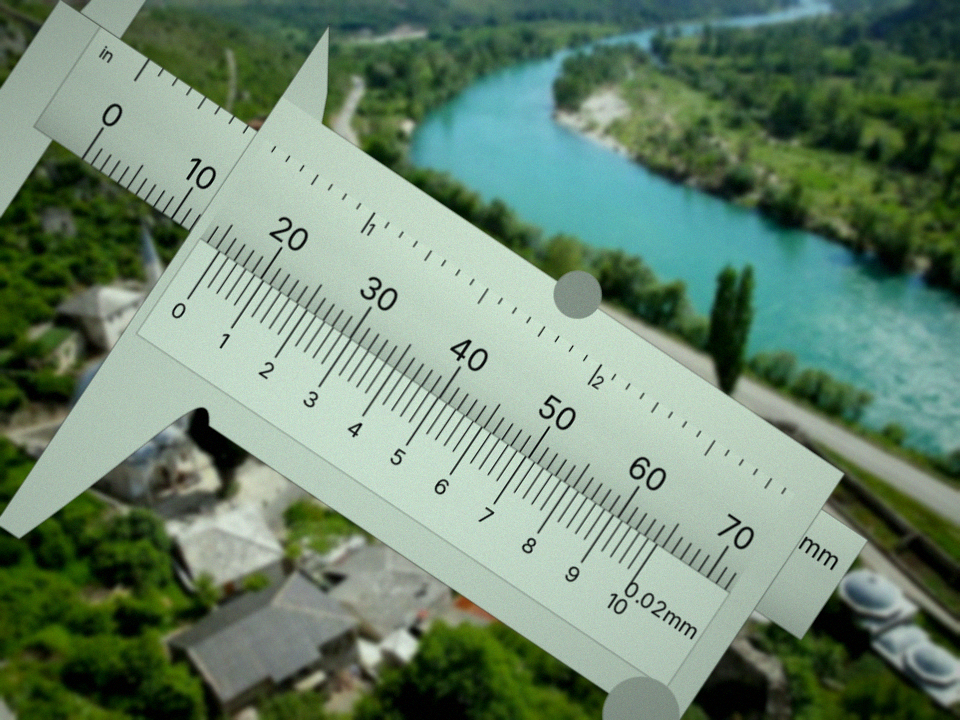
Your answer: {"value": 15.4, "unit": "mm"}
